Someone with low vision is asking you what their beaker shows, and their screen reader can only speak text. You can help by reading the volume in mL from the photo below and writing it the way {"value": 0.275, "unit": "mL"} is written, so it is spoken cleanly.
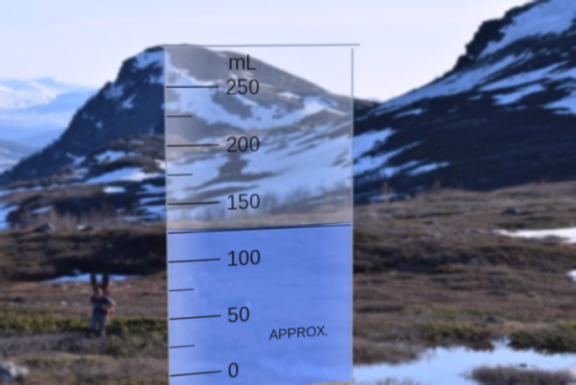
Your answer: {"value": 125, "unit": "mL"}
